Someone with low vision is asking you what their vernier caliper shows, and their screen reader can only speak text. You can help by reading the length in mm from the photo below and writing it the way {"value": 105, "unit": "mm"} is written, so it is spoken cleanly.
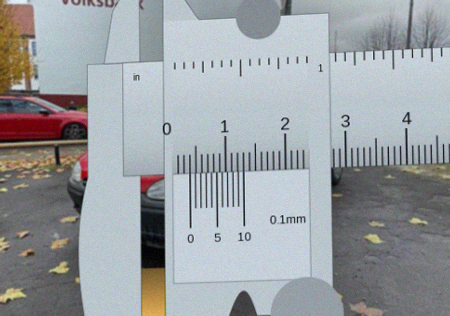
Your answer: {"value": 4.0, "unit": "mm"}
